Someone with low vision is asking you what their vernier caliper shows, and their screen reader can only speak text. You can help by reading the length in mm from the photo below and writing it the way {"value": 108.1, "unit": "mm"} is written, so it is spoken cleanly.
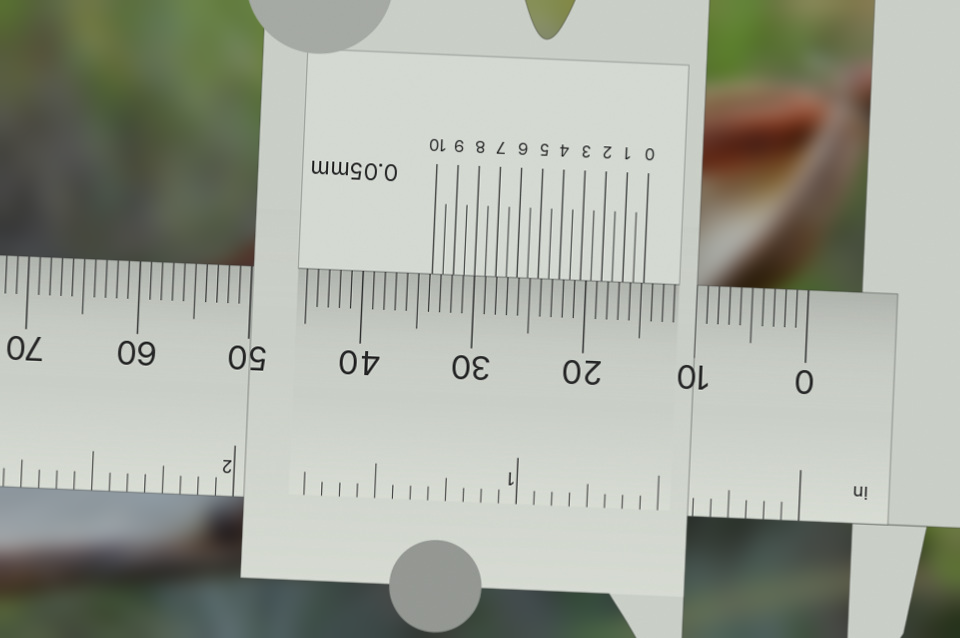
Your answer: {"value": 14.8, "unit": "mm"}
